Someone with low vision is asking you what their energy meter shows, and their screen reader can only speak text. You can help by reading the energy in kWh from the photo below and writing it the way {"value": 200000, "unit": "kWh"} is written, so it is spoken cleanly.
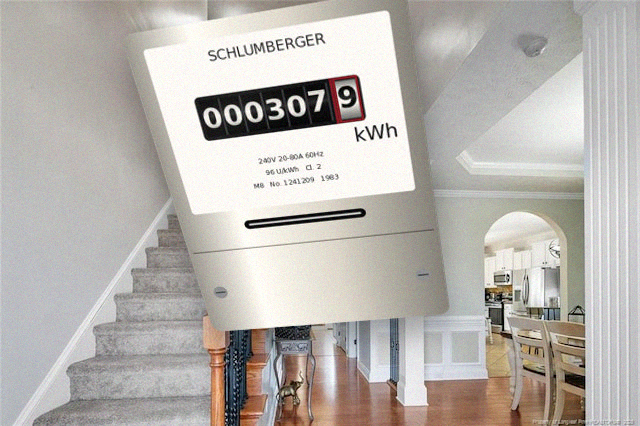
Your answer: {"value": 307.9, "unit": "kWh"}
